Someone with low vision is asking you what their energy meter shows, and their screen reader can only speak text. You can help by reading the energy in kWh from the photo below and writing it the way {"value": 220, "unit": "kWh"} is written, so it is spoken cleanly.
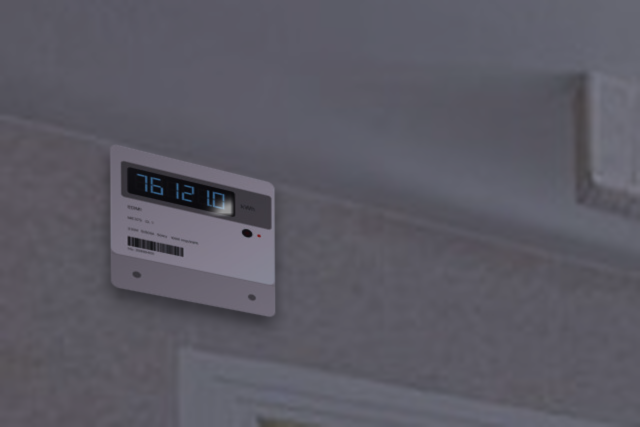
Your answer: {"value": 76121.0, "unit": "kWh"}
